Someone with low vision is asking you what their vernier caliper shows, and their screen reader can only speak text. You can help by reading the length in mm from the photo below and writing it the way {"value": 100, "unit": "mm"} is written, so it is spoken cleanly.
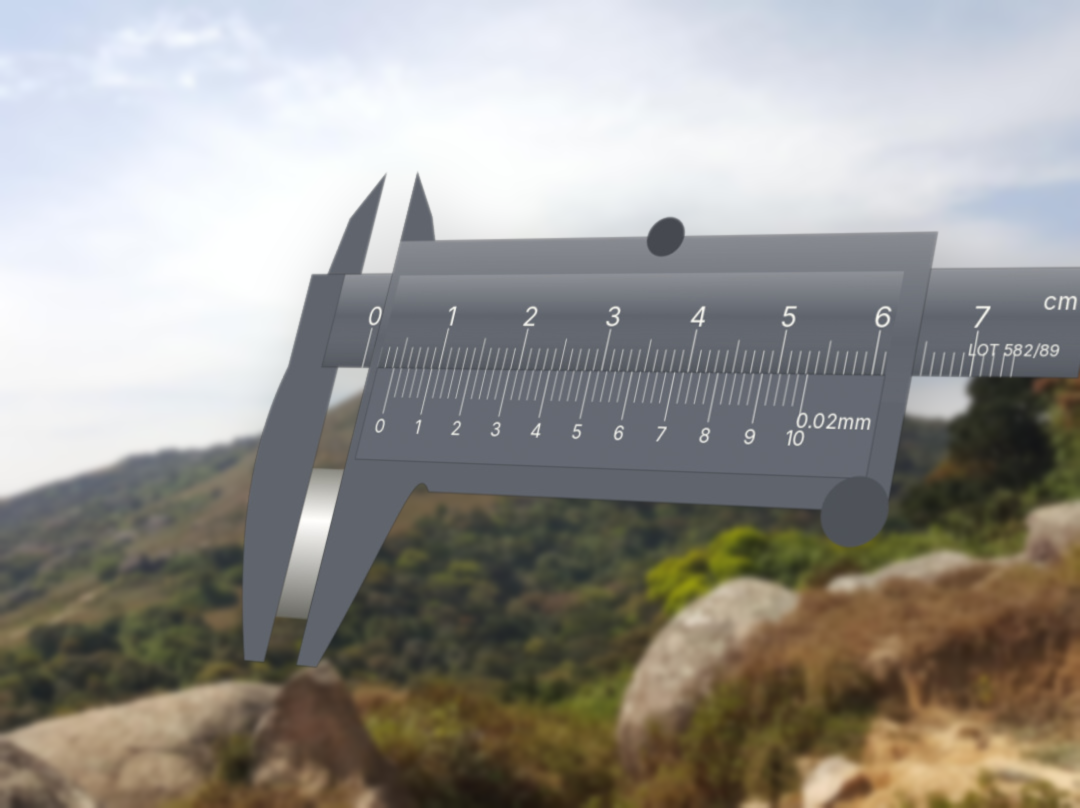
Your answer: {"value": 4.2, "unit": "mm"}
